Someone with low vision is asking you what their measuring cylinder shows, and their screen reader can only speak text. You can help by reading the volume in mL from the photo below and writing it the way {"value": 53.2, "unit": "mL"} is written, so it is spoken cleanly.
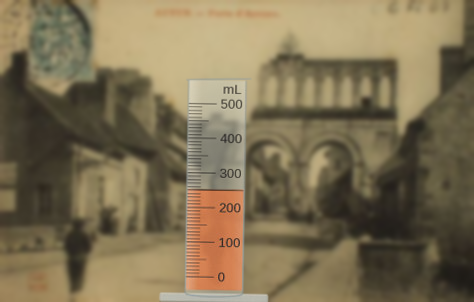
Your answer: {"value": 250, "unit": "mL"}
